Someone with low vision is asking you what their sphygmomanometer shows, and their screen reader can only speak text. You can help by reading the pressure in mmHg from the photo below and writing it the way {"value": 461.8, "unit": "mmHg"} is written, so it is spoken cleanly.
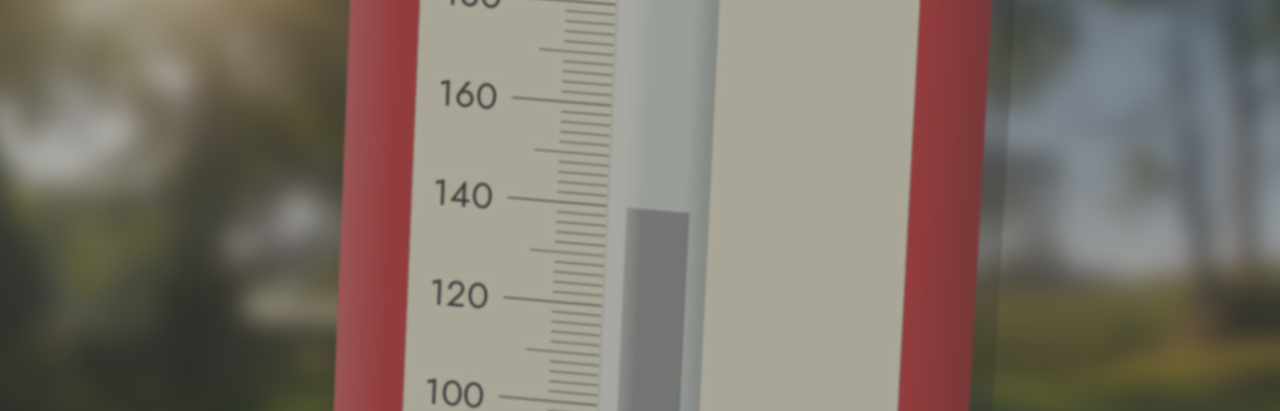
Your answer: {"value": 140, "unit": "mmHg"}
